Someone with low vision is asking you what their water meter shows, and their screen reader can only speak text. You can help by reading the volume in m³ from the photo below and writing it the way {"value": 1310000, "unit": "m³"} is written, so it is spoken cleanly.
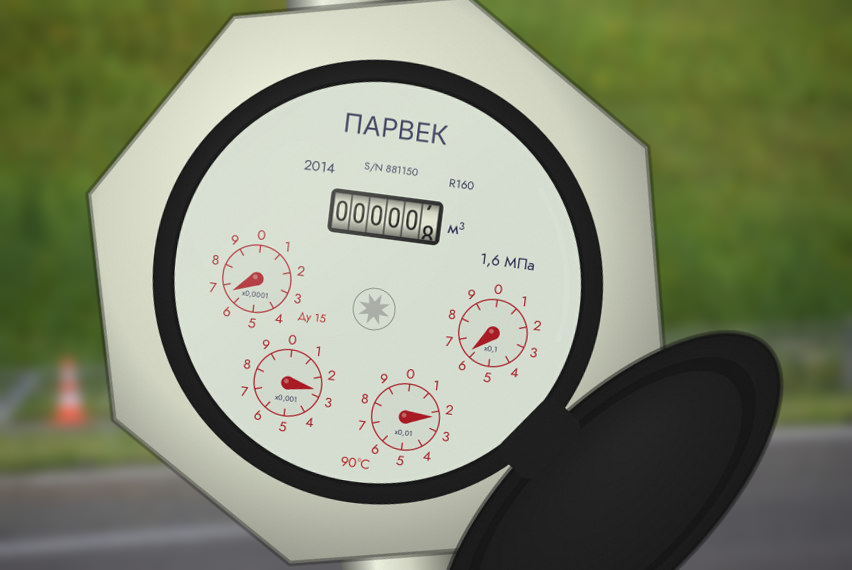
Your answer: {"value": 7.6226, "unit": "m³"}
